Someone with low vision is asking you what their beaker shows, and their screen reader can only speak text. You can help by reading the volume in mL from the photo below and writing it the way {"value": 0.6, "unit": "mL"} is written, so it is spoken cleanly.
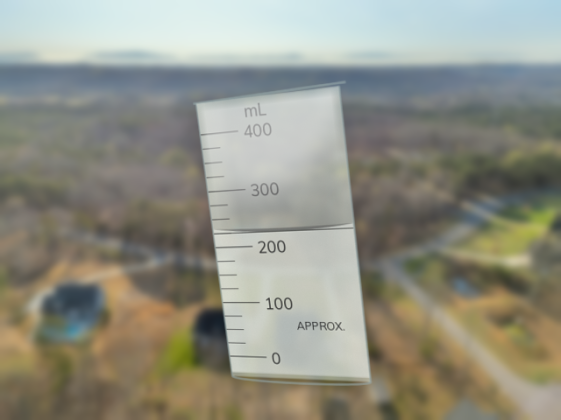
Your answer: {"value": 225, "unit": "mL"}
